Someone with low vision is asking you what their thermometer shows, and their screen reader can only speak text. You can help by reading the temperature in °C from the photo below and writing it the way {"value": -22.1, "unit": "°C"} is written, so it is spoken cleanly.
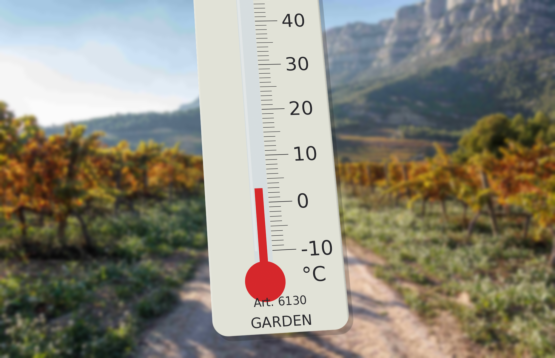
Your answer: {"value": 3, "unit": "°C"}
